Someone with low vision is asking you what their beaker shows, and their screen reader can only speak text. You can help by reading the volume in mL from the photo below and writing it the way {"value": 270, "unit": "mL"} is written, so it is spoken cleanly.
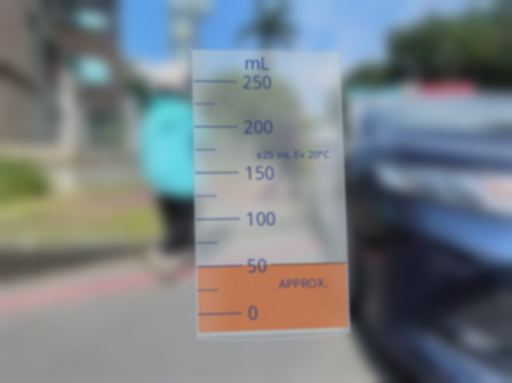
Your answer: {"value": 50, "unit": "mL"}
